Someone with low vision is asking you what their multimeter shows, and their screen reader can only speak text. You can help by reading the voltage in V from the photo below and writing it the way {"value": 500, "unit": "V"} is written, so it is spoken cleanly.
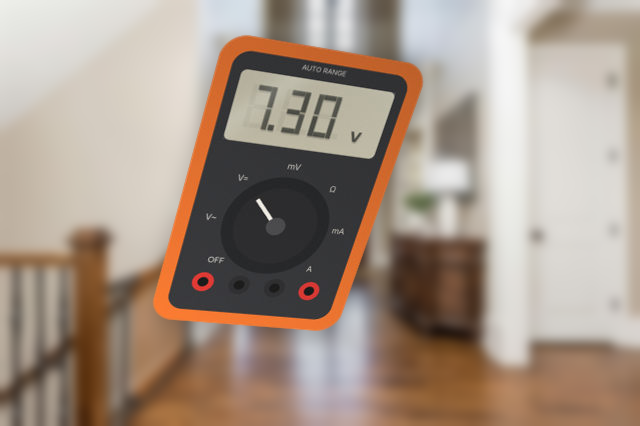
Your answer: {"value": 7.30, "unit": "V"}
